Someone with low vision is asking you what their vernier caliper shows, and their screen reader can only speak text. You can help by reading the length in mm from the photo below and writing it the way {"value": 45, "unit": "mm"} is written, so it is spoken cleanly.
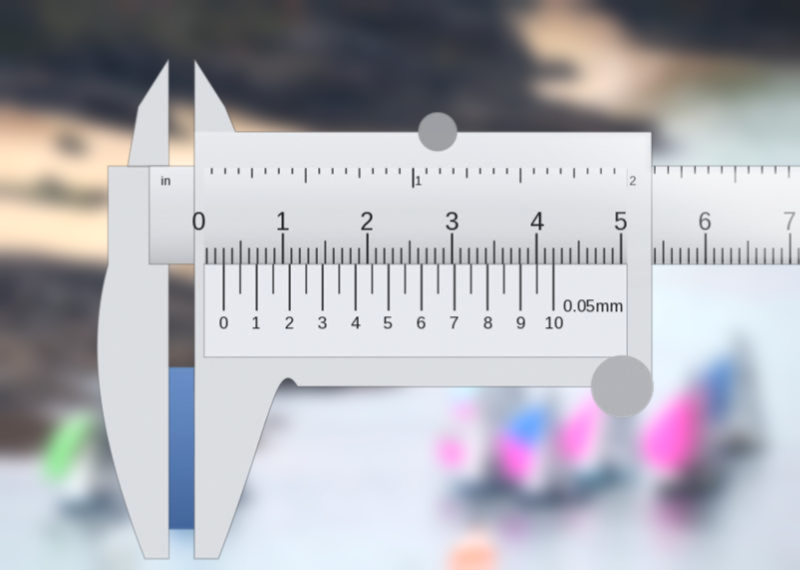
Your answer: {"value": 3.0, "unit": "mm"}
